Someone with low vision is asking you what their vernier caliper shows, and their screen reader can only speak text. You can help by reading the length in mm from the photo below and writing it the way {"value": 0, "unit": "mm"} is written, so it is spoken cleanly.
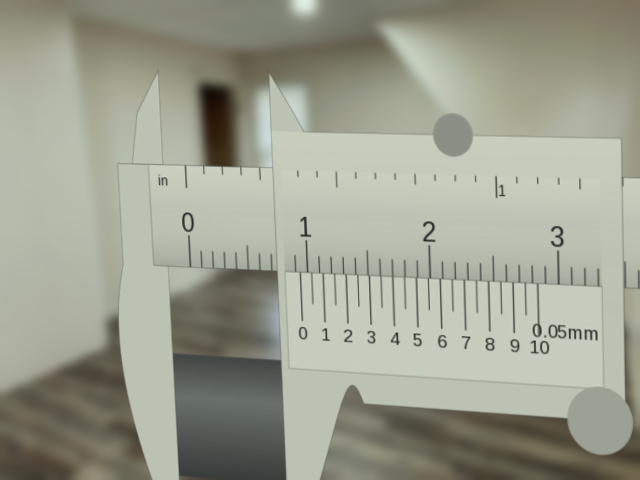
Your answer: {"value": 9.4, "unit": "mm"}
